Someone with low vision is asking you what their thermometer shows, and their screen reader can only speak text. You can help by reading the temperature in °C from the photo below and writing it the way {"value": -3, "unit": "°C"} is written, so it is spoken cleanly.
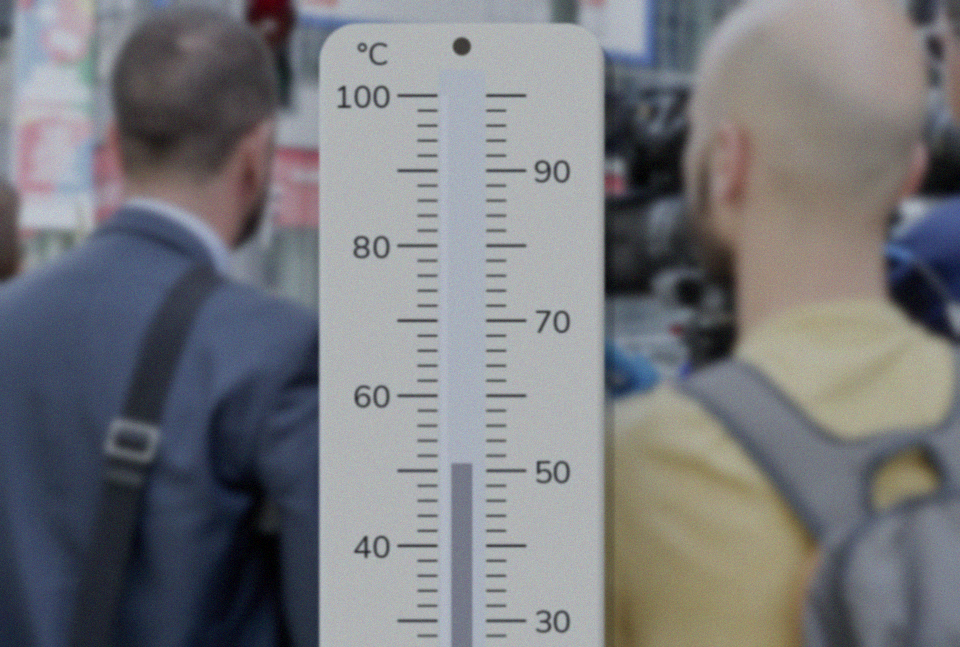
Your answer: {"value": 51, "unit": "°C"}
